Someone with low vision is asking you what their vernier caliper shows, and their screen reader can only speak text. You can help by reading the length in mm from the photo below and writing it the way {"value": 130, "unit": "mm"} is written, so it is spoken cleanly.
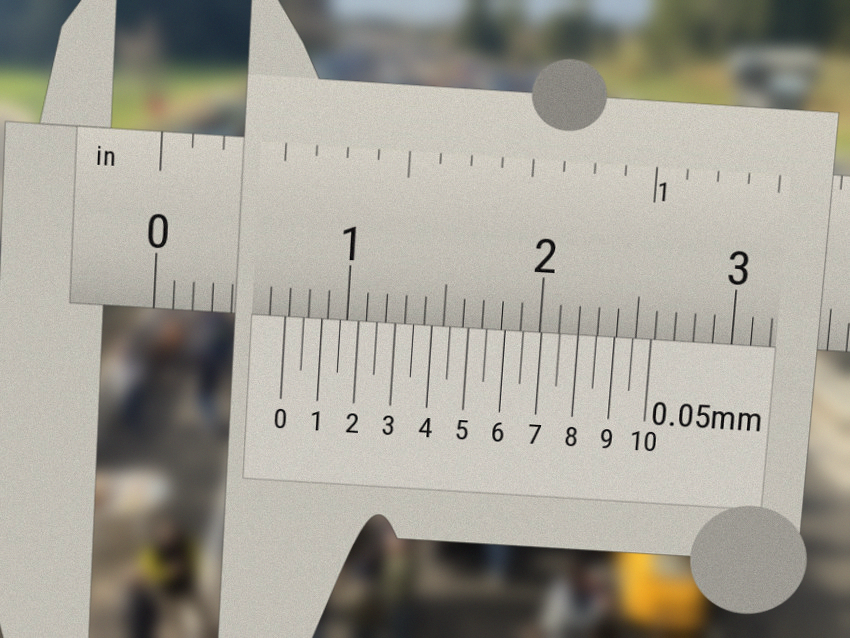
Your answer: {"value": 6.8, "unit": "mm"}
